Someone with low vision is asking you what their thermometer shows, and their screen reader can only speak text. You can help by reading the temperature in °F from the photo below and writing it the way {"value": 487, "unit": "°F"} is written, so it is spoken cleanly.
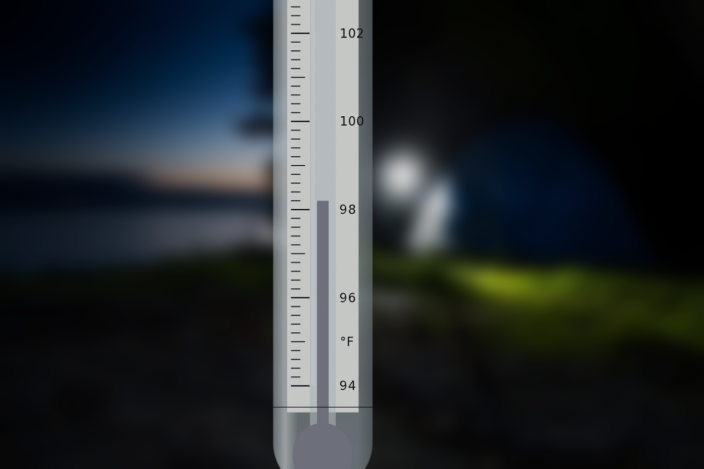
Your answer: {"value": 98.2, "unit": "°F"}
